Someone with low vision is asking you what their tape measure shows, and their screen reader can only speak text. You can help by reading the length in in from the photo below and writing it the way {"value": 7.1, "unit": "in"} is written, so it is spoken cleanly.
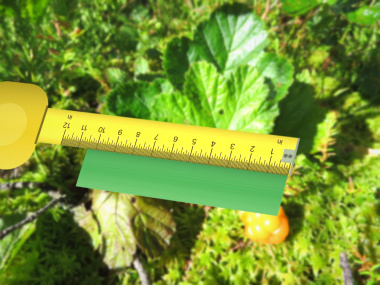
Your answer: {"value": 10.5, "unit": "in"}
